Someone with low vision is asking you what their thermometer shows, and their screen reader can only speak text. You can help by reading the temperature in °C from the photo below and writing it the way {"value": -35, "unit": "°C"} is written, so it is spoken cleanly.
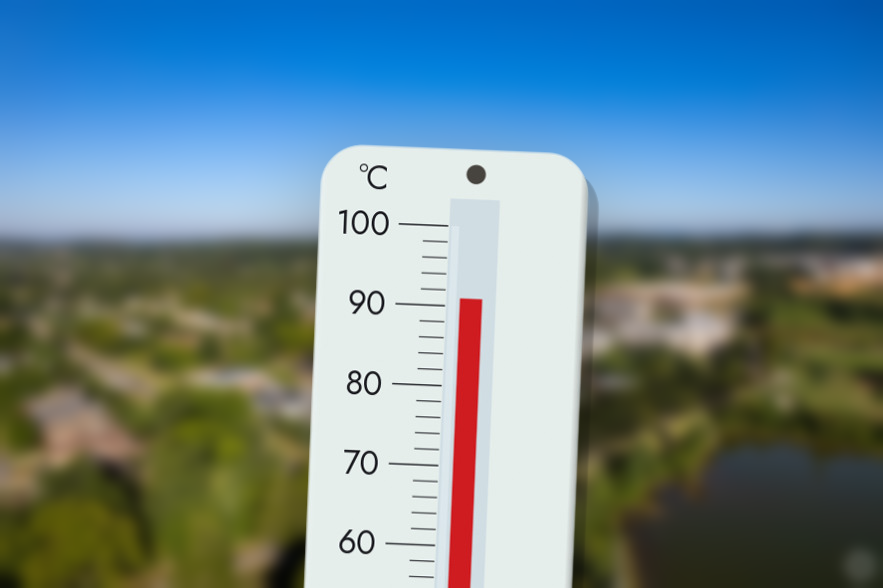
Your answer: {"value": 91, "unit": "°C"}
